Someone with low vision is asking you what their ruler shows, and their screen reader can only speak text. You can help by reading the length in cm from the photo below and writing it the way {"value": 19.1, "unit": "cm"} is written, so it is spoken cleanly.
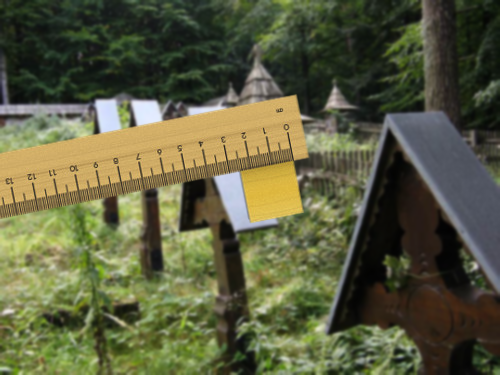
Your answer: {"value": 2.5, "unit": "cm"}
